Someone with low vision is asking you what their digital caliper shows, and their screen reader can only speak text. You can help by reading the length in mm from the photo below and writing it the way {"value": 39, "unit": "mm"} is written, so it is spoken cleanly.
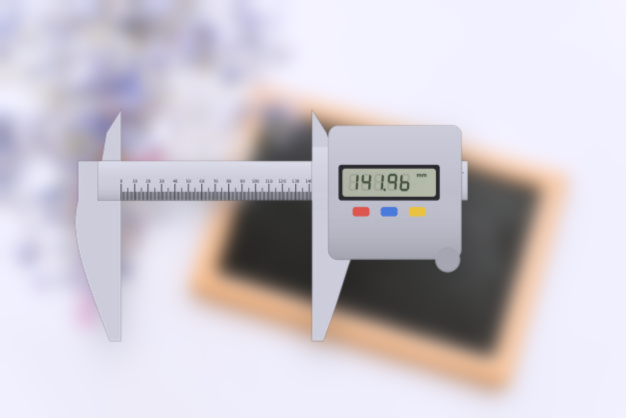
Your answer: {"value": 141.96, "unit": "mm"}
